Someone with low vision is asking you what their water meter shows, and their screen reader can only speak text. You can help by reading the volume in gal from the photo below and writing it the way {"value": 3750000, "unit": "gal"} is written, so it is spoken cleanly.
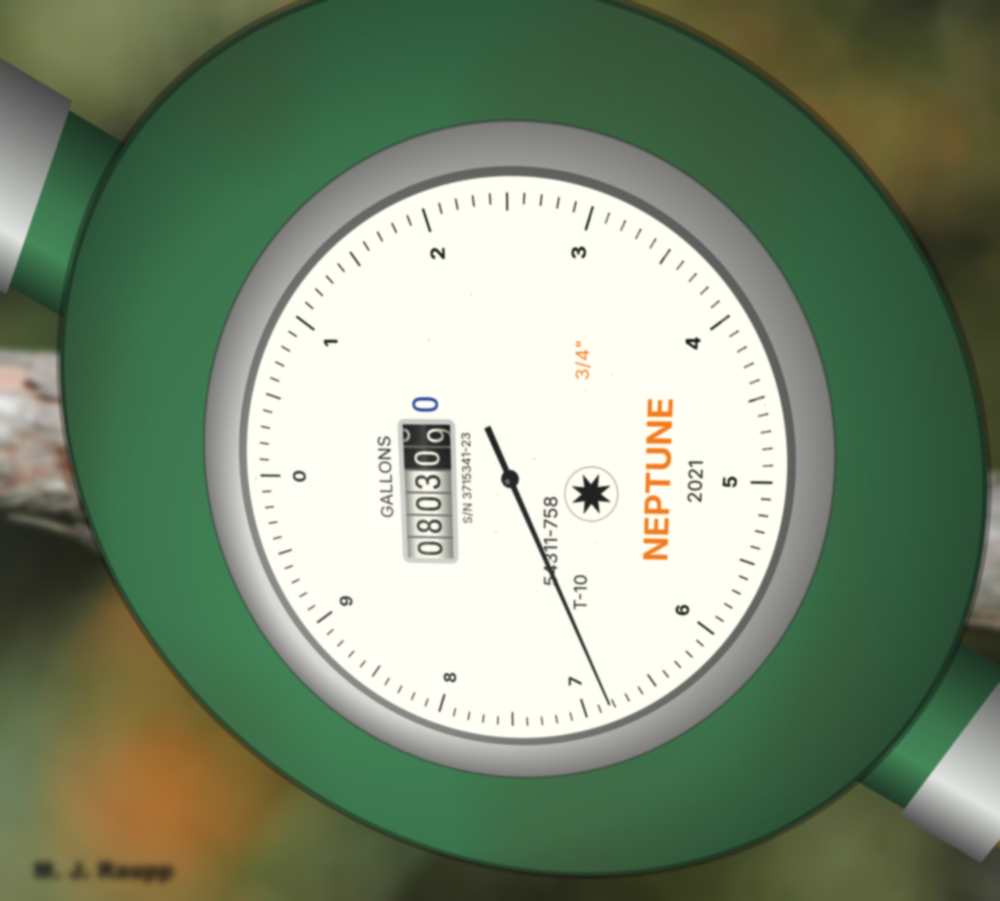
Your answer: {"value": 803086.8, "unit": "gal"}
